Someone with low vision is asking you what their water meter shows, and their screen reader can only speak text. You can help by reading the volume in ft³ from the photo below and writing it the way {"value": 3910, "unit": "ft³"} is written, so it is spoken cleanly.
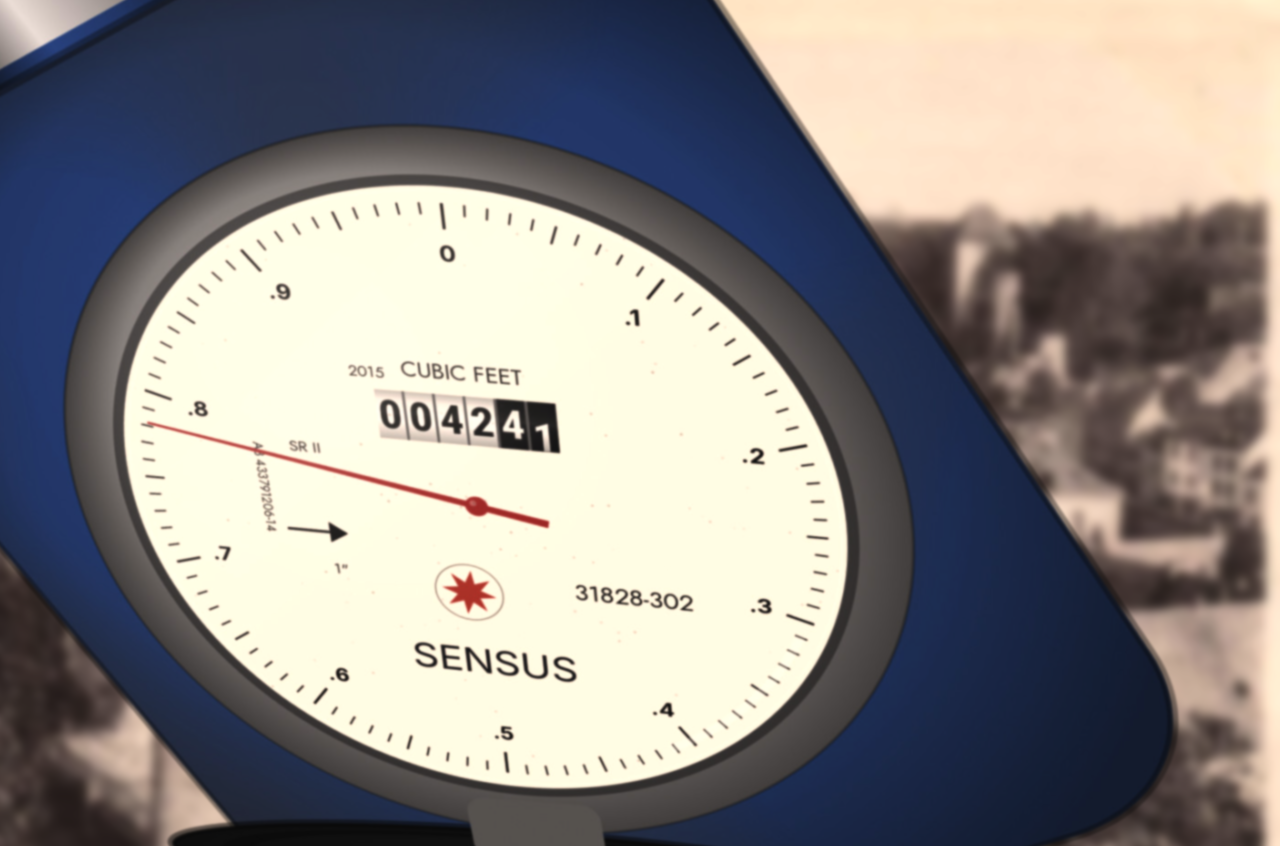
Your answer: {"value": 4240.78, "unit": "ft³"}
